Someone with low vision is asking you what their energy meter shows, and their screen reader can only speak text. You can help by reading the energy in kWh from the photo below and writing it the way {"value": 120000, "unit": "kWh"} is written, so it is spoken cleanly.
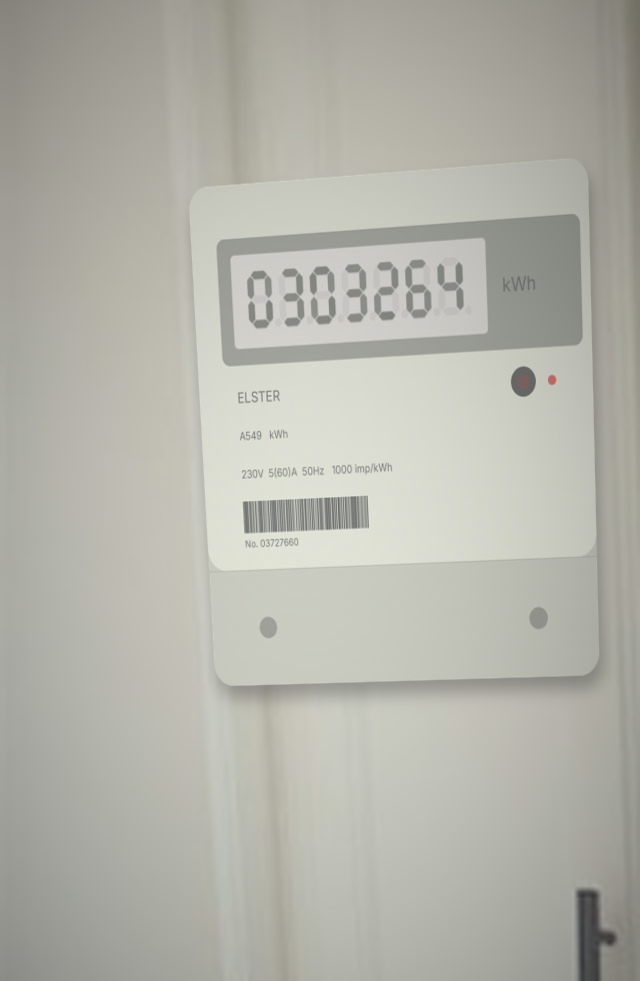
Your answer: {"value": 303264, "unit": "kWh"}
